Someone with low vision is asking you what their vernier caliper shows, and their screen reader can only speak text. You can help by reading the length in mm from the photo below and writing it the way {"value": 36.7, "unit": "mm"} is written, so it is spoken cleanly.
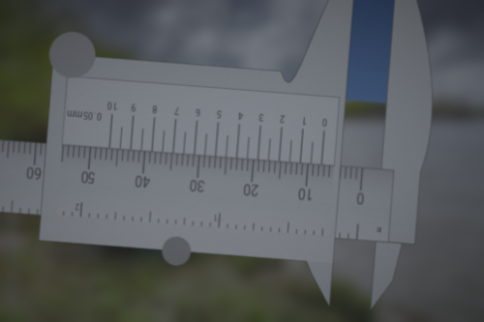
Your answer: {"value": 7.5, "unit": "mm"}
